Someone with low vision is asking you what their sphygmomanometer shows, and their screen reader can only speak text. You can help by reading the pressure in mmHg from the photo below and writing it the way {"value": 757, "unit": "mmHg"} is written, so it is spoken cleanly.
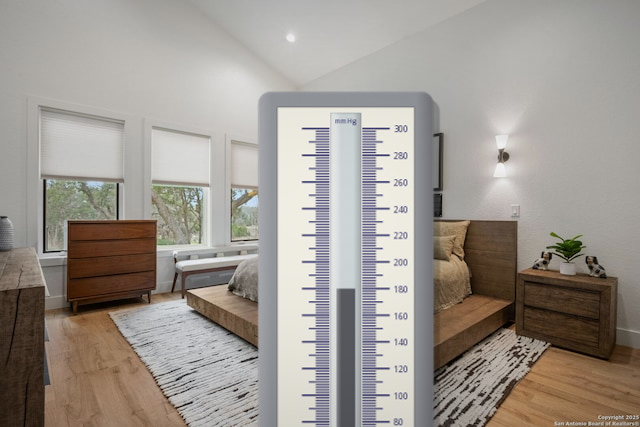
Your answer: {"value": 180, "unit": "mmHg"}
